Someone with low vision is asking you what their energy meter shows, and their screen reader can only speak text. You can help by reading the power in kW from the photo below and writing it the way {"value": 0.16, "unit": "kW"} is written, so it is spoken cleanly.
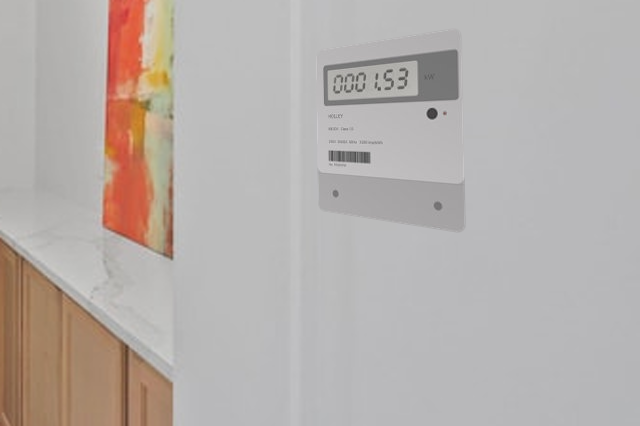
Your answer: {"value": 1.53, "unit": "kW"}
